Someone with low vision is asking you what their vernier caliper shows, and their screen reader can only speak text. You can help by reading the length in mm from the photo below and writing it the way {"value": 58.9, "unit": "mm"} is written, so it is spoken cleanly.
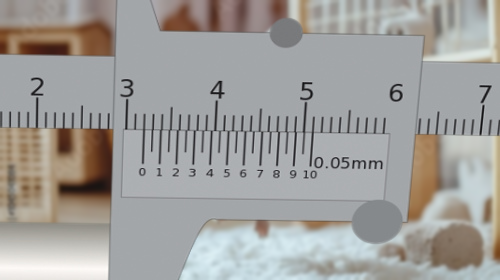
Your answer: {"value": 32.0, "unit": "mm"}
